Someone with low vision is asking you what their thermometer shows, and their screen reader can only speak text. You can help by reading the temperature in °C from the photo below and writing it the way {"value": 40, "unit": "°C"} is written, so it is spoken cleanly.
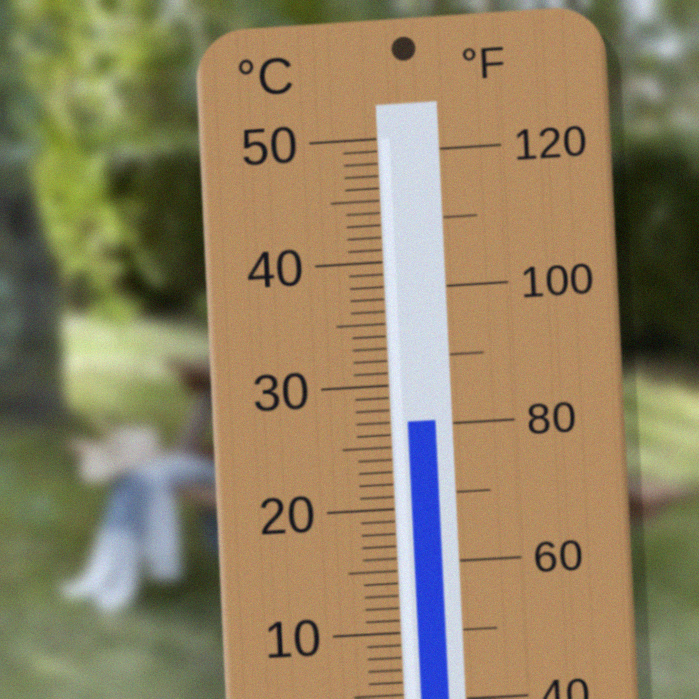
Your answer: {"value": 27, "unit": "°C"}
